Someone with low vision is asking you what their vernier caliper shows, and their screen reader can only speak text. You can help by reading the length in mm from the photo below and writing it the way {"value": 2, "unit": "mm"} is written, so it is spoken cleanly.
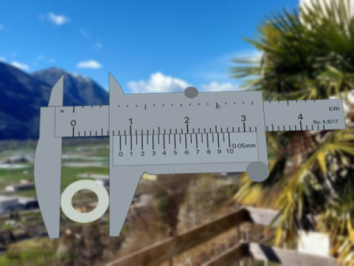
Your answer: {"value": 8.2, "unit": "mm"}
